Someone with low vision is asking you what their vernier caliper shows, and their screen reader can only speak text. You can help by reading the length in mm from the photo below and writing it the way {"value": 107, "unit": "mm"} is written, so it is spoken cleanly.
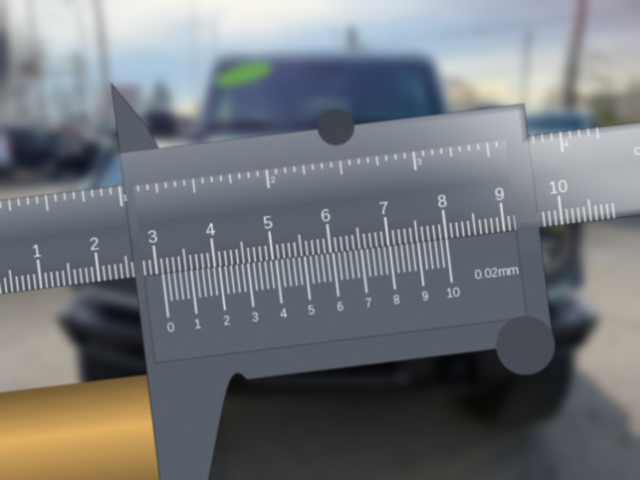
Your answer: {"value": 31.0, "unit": "mm"}
